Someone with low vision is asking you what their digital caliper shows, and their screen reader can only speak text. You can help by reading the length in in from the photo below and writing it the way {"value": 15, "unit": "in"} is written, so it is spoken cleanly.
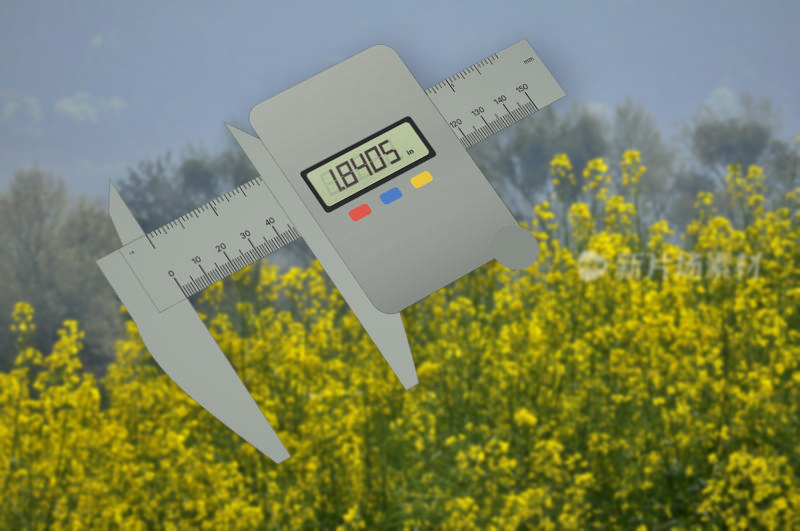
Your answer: {"value": 1.8405, "unit": "in"}
